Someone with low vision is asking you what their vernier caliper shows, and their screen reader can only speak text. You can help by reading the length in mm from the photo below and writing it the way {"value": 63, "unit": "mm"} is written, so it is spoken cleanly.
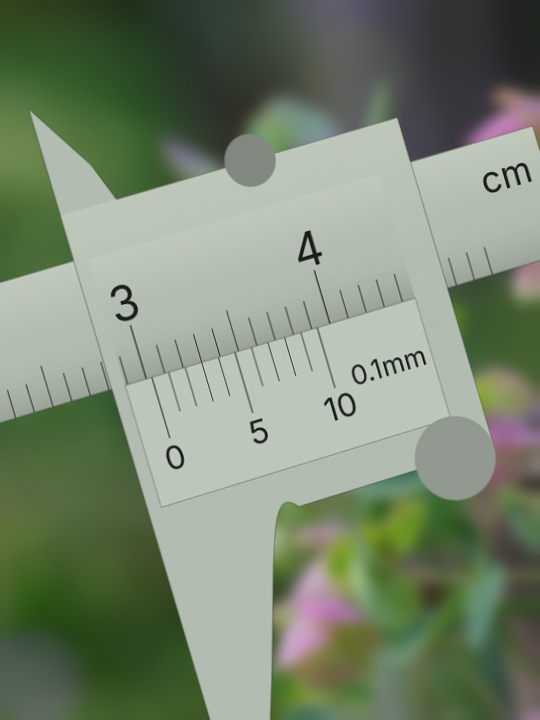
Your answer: {"value": 30.3, "unit": "mm"}
